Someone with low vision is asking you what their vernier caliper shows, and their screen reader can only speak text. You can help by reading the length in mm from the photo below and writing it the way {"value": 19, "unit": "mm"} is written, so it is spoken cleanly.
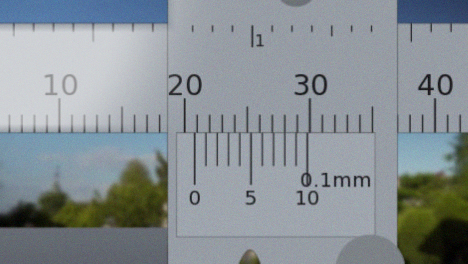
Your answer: {"value": 20.8, "unit": "mm"}
